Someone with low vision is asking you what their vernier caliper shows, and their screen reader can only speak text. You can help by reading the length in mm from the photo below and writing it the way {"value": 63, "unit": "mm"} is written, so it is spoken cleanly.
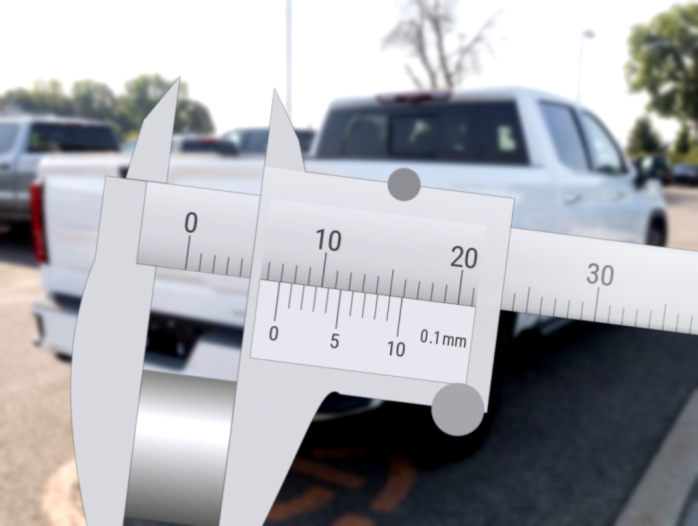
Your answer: {"value": 6.9, "unit": "mm"}
